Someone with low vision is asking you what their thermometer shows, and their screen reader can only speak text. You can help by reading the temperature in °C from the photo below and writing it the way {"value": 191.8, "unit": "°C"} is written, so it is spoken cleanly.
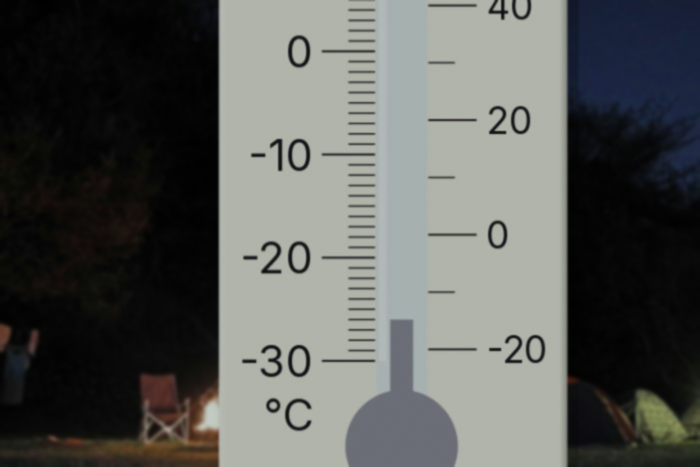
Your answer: {"value": -26, "unit": "°C"}
